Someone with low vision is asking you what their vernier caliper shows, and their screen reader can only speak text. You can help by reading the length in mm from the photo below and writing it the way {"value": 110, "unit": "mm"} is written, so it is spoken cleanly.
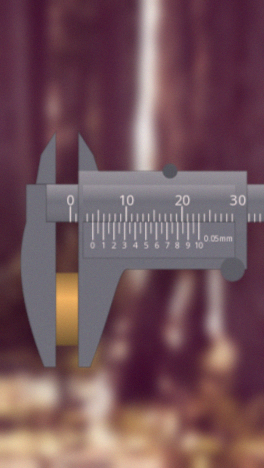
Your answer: {"value": 4.0, "unit": "mm"}
